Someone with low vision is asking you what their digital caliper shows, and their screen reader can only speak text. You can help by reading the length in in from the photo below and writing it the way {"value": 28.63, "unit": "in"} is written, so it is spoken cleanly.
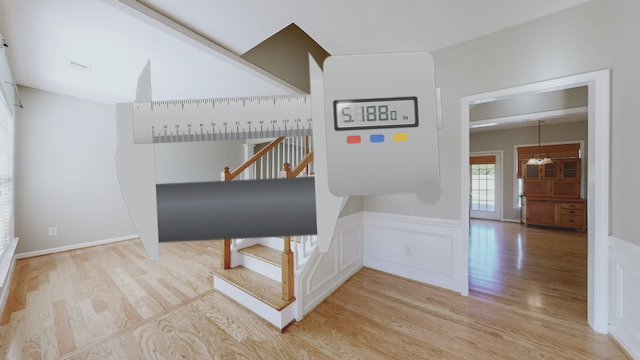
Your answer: {"value": 5.1880, "unit": "in"}
